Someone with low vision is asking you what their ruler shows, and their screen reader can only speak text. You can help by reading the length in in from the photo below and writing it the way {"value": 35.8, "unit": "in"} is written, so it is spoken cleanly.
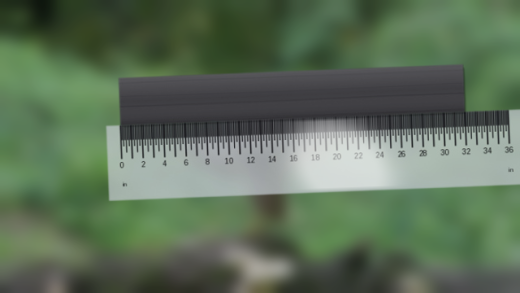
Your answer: {"value": 32, "unit": "in"}
